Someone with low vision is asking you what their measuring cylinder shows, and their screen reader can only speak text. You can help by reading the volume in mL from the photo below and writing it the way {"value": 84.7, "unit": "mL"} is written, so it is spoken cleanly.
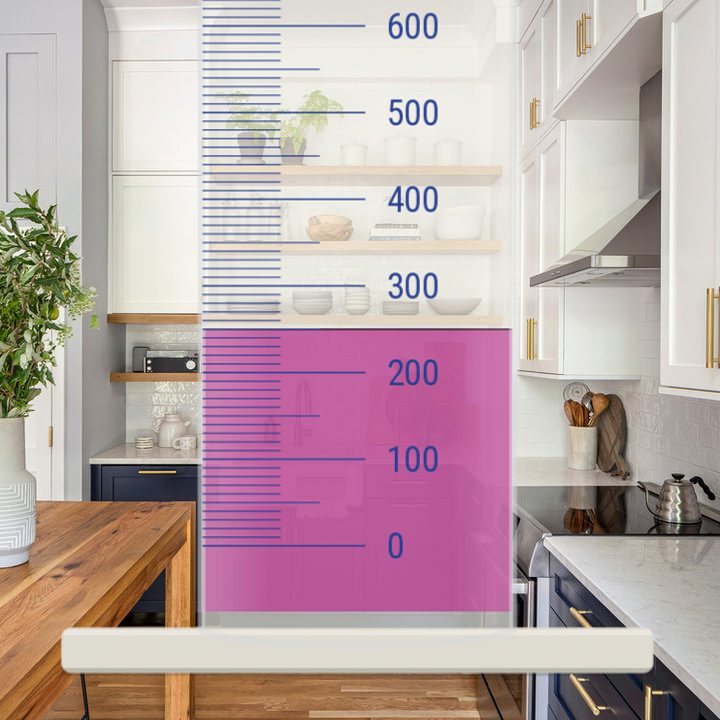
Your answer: {"value": 250, "unit": "mL"}
